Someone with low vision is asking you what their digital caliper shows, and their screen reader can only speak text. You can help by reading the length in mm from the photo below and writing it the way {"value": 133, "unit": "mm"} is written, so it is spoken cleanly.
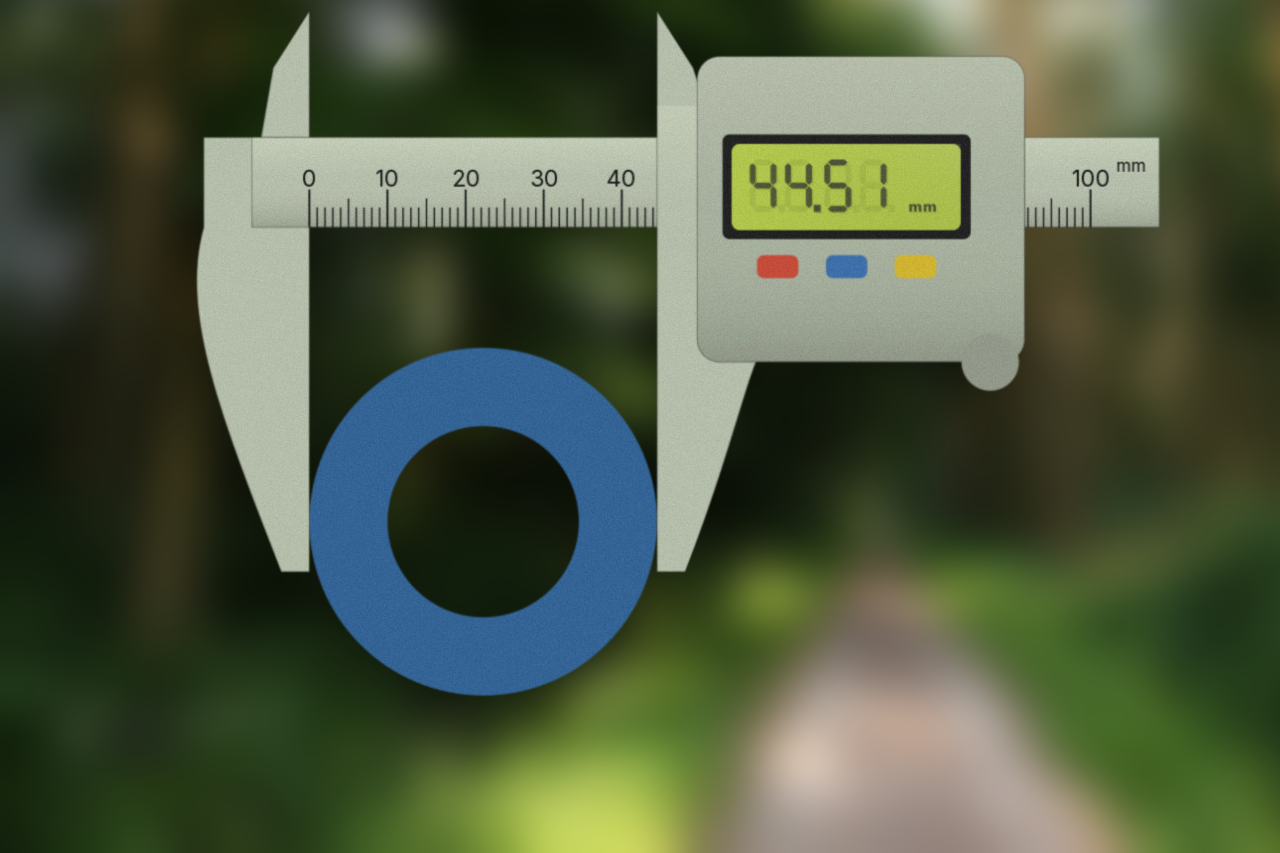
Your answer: {"value": 44.51, "unit": "mm"}
